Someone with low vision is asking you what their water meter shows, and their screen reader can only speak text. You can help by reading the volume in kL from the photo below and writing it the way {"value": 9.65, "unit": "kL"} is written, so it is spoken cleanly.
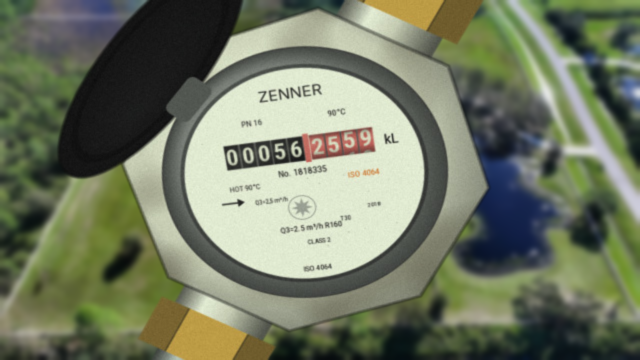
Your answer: {"value": 56.2559, "unit": "kL"}
